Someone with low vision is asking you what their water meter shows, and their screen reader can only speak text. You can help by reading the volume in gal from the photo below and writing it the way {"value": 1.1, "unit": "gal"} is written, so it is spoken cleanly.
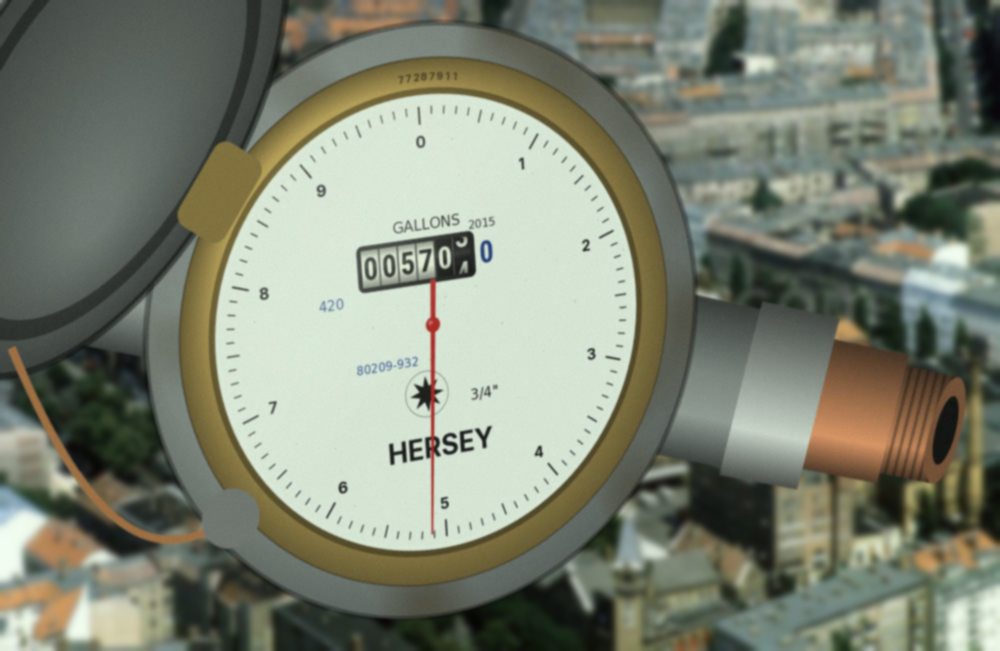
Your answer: {"value": 57035.1, "unit": "gal"}
